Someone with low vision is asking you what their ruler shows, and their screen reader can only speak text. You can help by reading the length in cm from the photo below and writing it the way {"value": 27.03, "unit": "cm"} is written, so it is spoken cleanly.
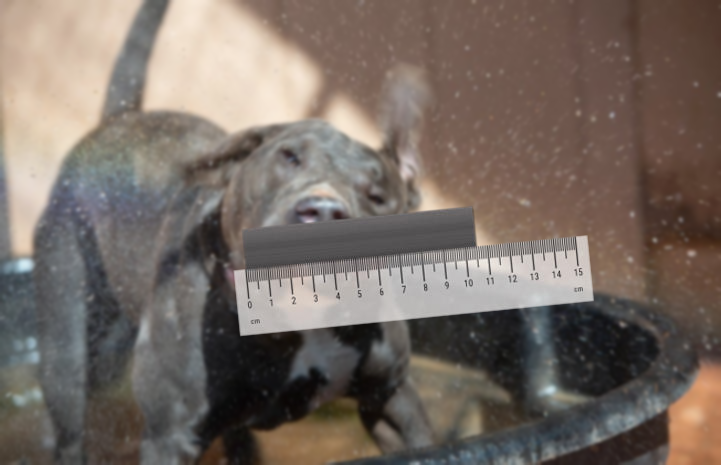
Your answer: {"value": 10.5, "unit": "cm"}
